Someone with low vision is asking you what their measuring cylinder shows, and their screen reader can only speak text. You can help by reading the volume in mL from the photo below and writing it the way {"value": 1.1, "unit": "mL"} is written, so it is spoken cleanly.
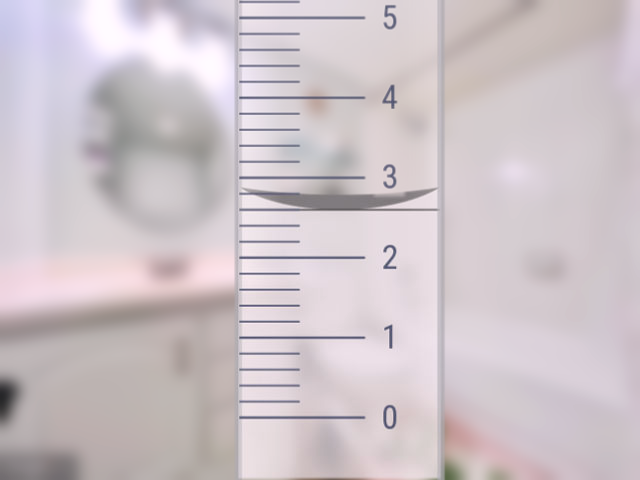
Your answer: {"value": 2.6, "unit": "mL"}
